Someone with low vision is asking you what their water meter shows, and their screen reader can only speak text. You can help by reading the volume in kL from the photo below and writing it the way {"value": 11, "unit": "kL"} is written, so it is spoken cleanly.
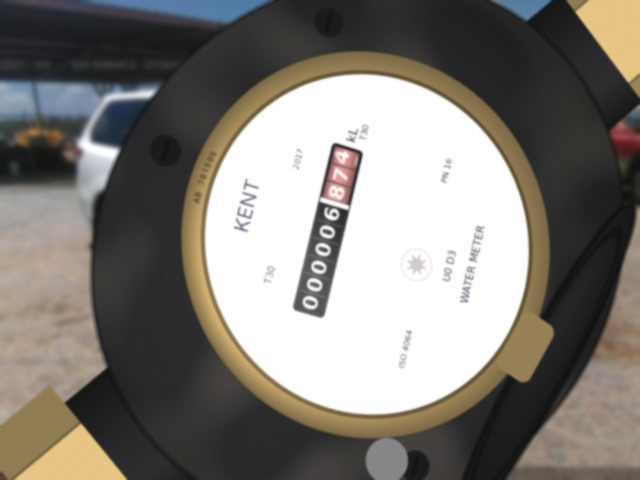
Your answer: {"value": 6.874, "unit": "kL"}
